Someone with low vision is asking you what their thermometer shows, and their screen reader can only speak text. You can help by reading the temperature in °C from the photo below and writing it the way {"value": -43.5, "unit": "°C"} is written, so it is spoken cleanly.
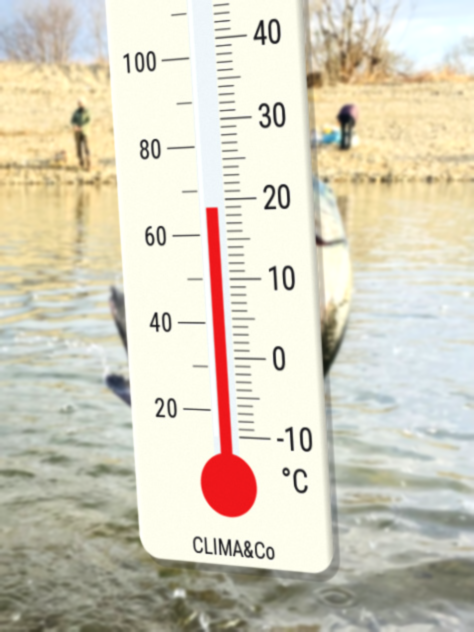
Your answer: {"value": 19, "unit": "°C"}
